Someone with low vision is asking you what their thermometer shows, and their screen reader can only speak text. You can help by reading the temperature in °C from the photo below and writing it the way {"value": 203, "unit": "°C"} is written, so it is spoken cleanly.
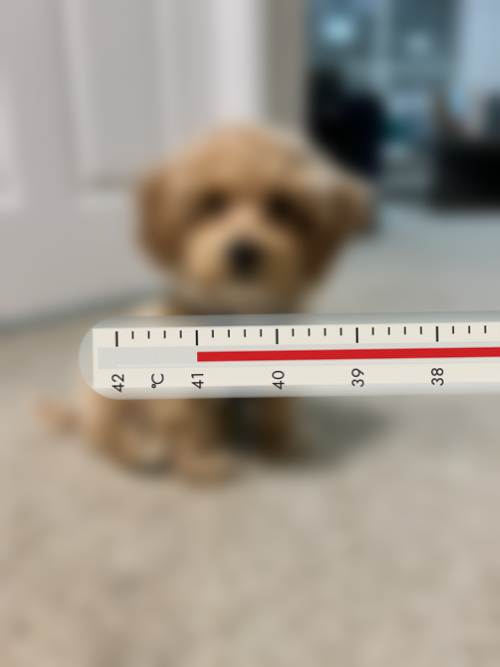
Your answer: {"value": 41, "unit": "°C"}
